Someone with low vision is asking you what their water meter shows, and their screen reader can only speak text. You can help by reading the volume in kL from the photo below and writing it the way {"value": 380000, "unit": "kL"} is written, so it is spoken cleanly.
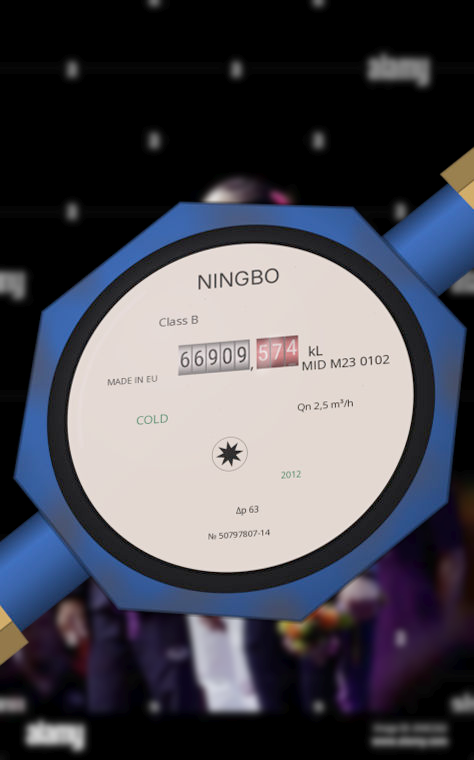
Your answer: {"value": 66909.574, "unit": "kL"}
